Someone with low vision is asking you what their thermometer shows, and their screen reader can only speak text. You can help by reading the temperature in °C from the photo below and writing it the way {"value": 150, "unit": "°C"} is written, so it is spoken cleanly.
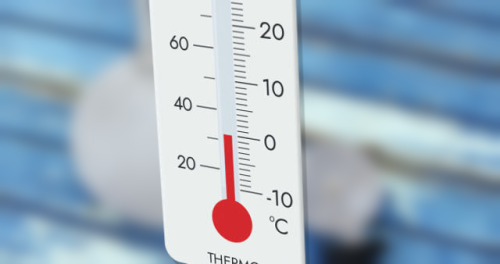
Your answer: {"value": 0, "unit": "°C"}
